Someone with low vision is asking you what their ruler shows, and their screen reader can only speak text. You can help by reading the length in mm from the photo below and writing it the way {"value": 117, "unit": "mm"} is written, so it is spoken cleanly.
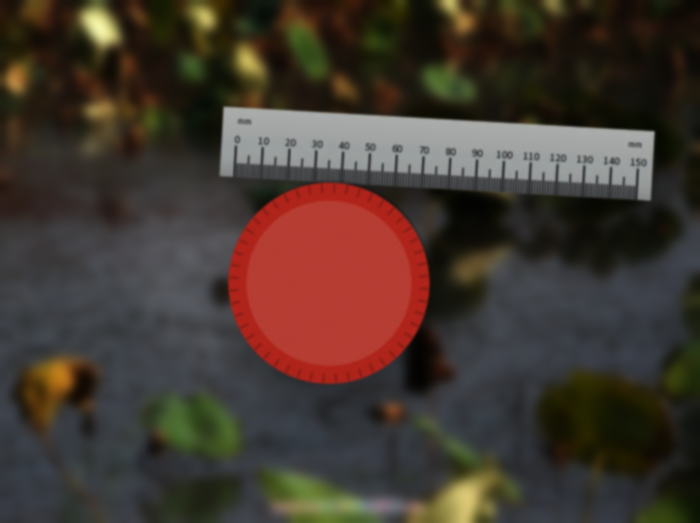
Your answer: {"value": 75, "unit": "mm"}
